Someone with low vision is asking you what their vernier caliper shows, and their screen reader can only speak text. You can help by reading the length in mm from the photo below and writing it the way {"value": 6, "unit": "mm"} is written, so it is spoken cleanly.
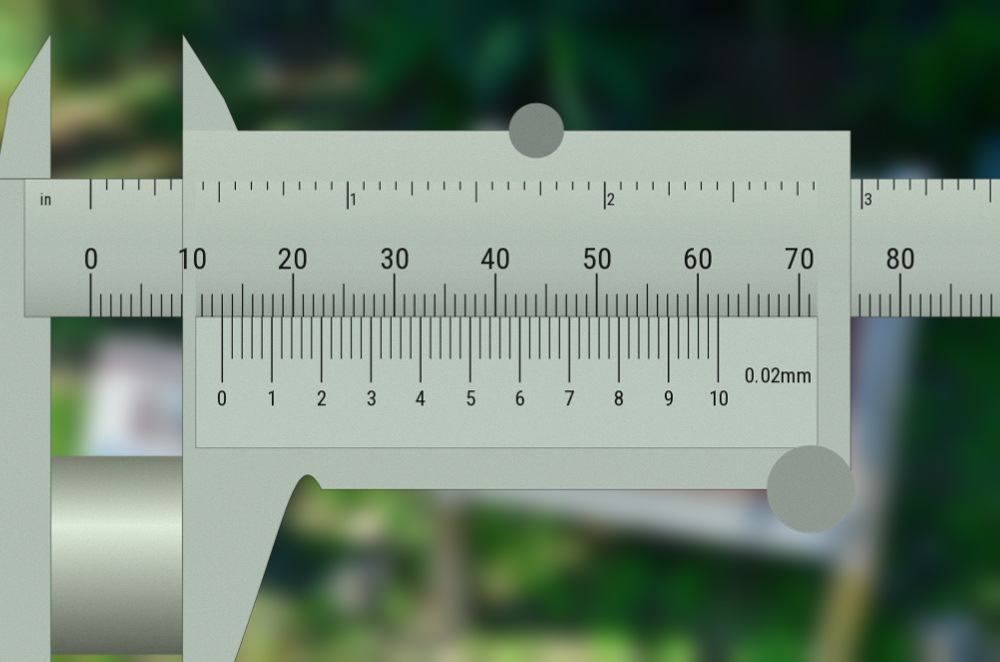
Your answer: {"value": 13.0, "unit": "mm"}
